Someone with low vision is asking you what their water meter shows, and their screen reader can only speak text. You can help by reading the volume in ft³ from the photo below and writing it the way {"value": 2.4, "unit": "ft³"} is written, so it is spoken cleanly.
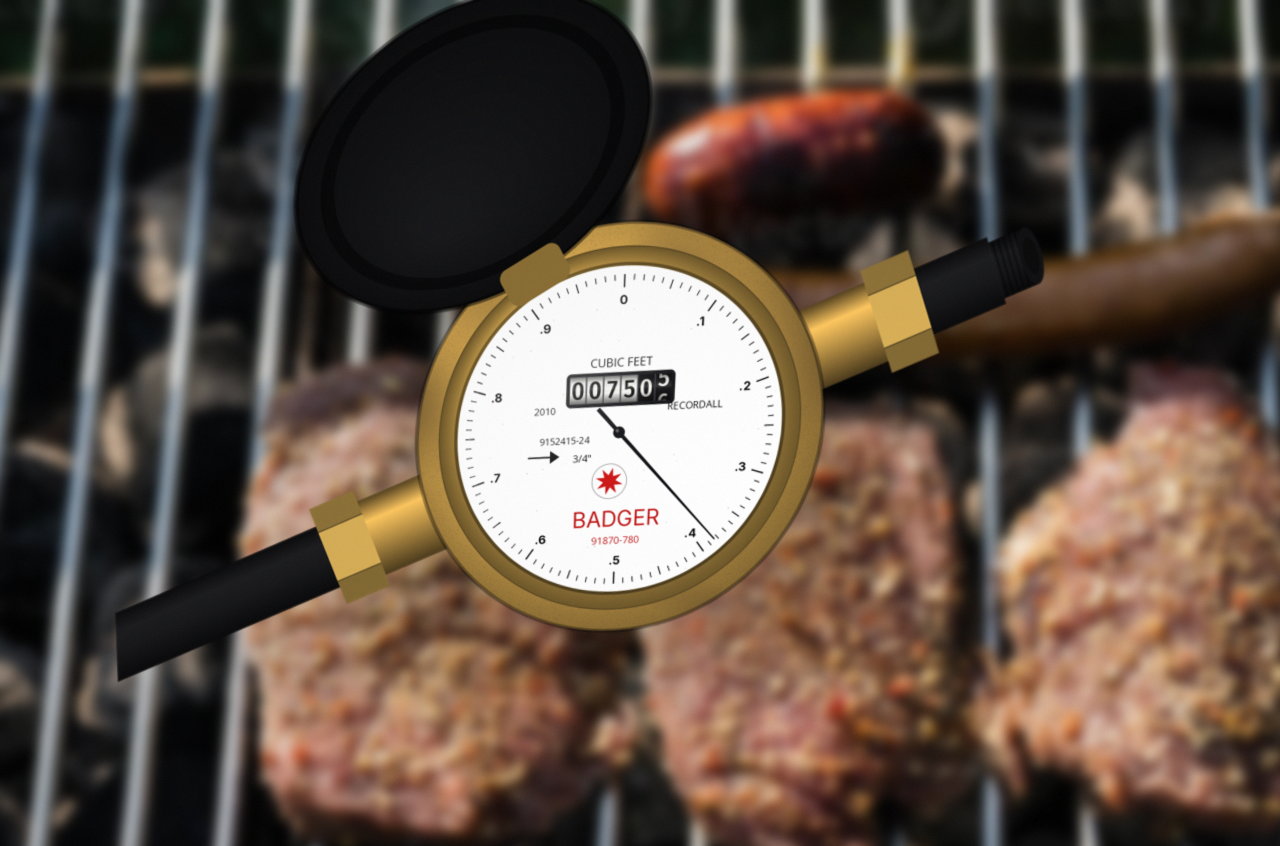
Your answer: {"value": 7505.38, "unit": "ft³"}
